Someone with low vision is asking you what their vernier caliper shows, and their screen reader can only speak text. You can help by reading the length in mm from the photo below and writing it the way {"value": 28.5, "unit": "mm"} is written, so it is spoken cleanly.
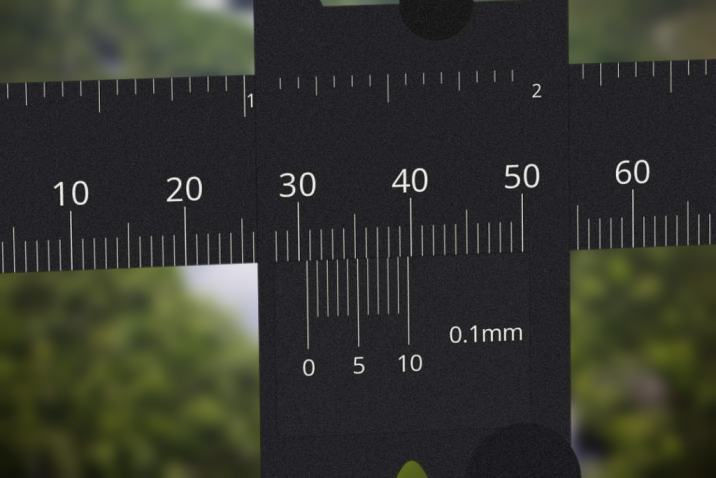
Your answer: {"value": 30.7, "unit": "mm"}
